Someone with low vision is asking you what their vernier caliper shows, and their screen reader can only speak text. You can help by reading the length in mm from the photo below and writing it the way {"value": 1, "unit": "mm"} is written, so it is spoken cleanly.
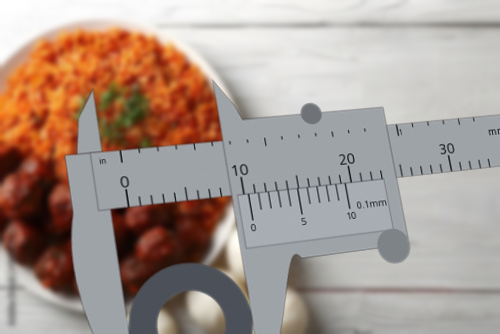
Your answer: {"value": 10.4, "unit": "mm"}
